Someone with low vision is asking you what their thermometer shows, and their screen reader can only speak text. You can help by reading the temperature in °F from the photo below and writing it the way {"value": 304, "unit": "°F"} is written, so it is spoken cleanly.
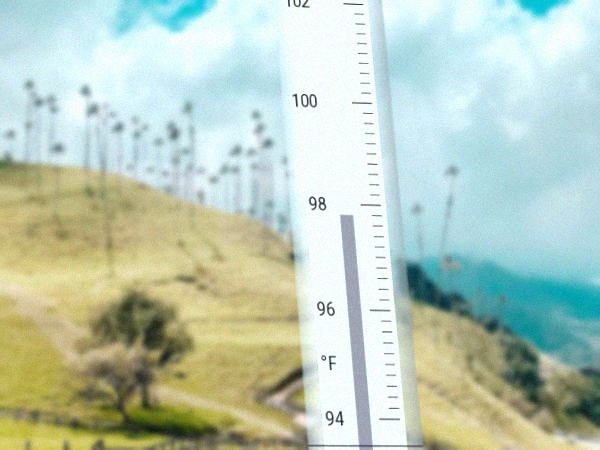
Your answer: {"value": 97.8, "unit": "°F"}
